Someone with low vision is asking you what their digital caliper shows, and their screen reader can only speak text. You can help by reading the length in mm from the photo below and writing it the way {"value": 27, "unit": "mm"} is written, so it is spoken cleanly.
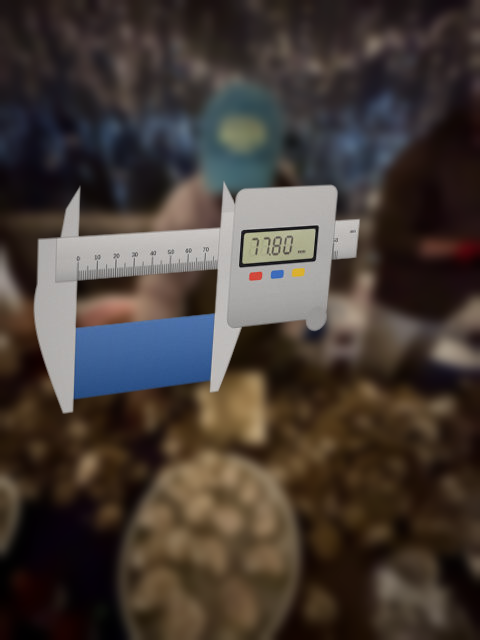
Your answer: {"value": 77.80, "unit": "mm"}
